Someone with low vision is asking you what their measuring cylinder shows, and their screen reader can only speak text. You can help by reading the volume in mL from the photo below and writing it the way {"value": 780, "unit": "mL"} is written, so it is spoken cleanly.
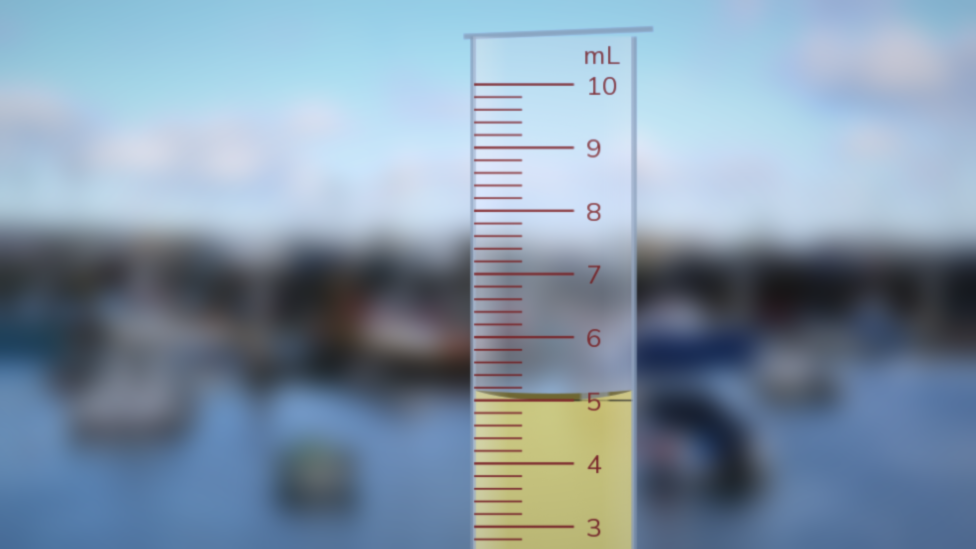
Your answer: {"value": 5, "unit": "mL"}
